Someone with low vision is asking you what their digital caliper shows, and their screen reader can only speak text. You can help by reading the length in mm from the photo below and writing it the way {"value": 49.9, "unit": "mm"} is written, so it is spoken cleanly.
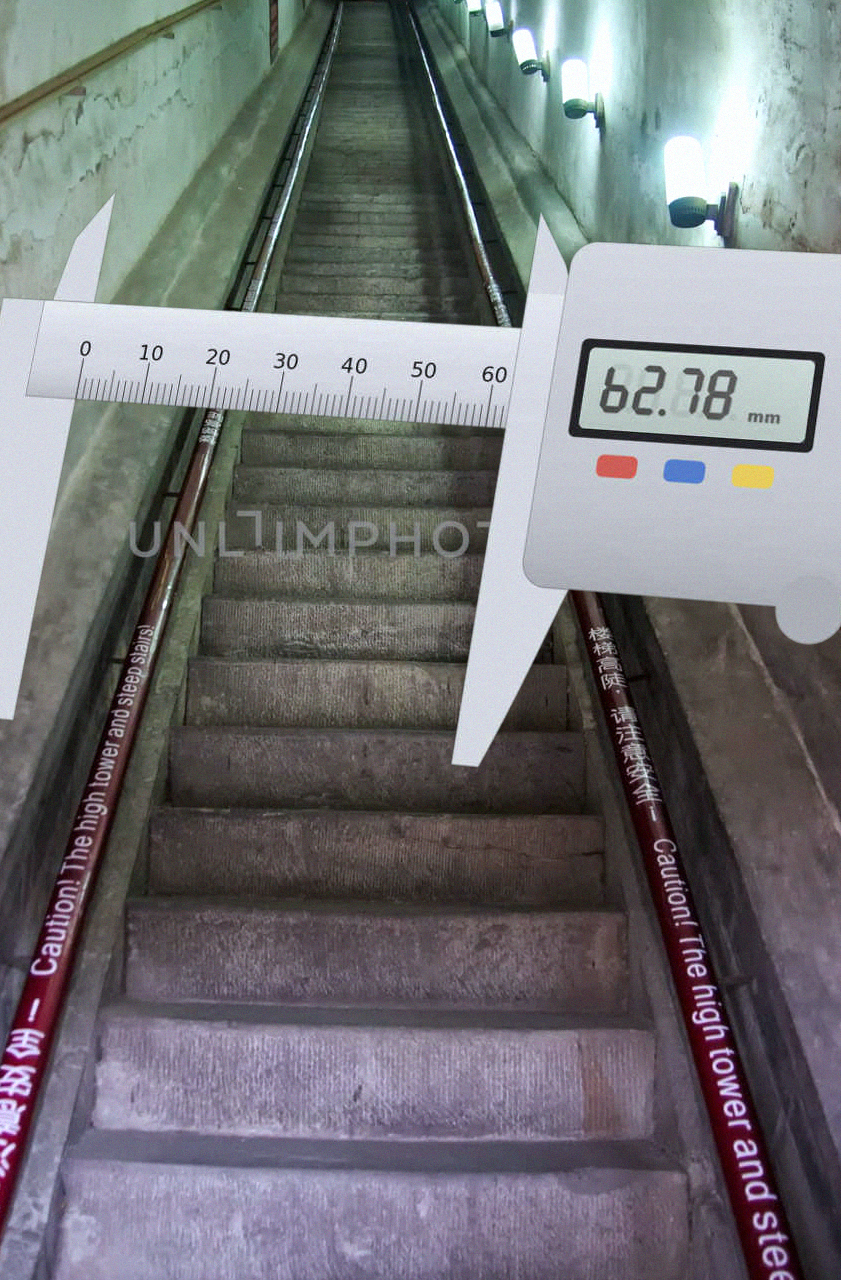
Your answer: {"value": 62.78, "unit": "mm"}
